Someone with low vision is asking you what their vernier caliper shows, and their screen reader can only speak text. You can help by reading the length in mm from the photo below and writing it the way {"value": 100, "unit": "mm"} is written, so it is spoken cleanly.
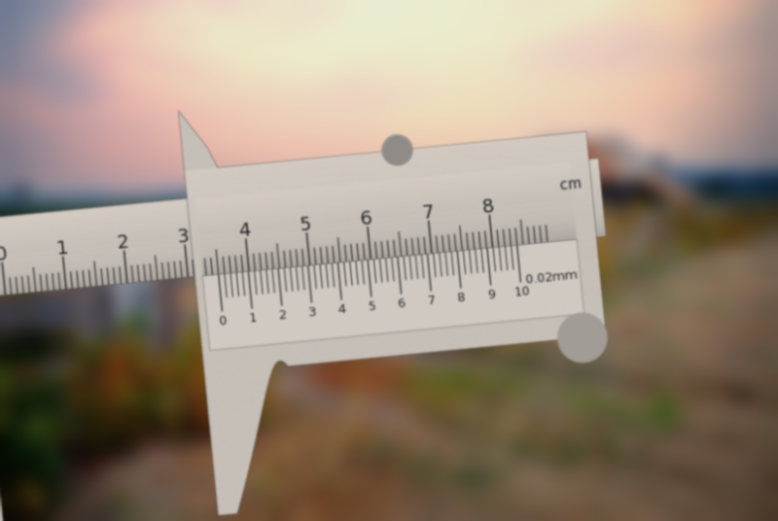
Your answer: {"value": 35.0, "unit": "mm"}
